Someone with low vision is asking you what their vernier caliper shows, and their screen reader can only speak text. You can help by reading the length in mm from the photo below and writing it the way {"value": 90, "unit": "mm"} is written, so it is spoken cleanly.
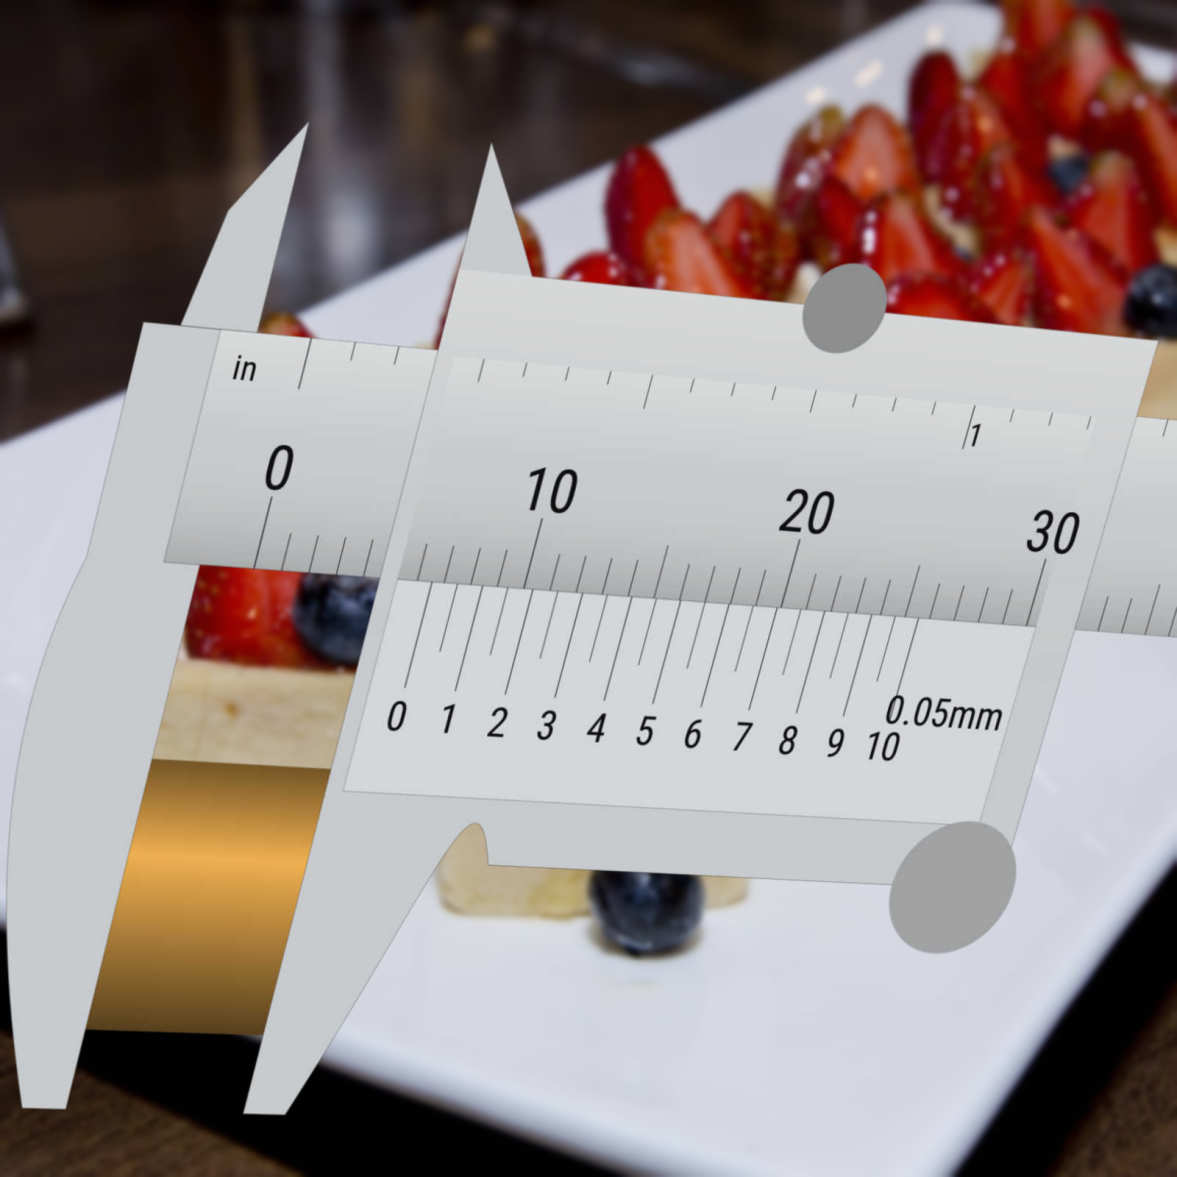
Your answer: {"value": 6.55, "unit": "mm"}
